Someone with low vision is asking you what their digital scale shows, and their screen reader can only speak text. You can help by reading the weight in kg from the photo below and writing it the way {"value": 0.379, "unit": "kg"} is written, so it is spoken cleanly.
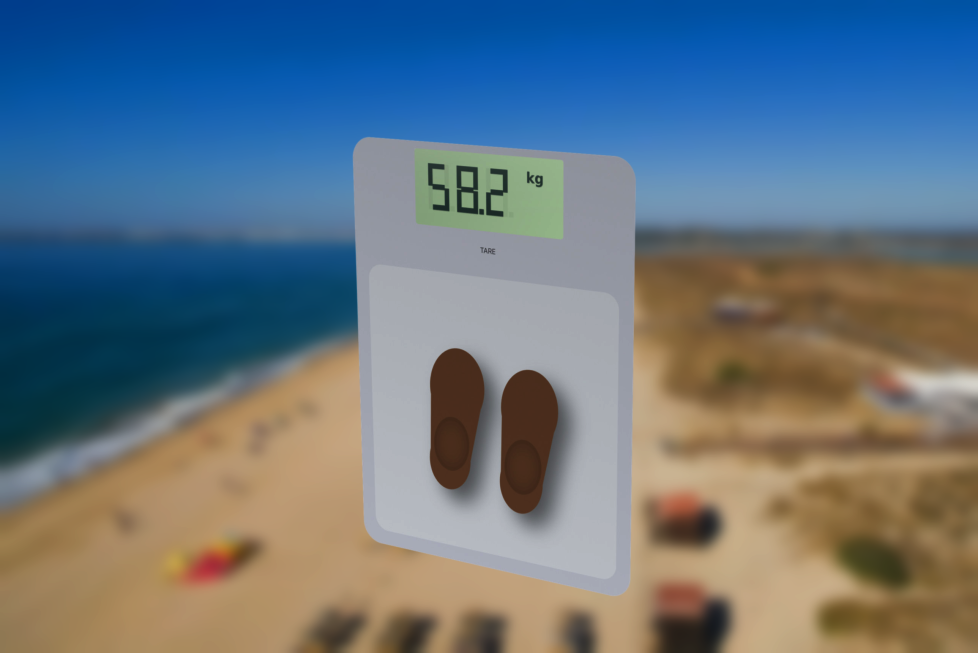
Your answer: {"value": 58.2, "unit": "kg"}
